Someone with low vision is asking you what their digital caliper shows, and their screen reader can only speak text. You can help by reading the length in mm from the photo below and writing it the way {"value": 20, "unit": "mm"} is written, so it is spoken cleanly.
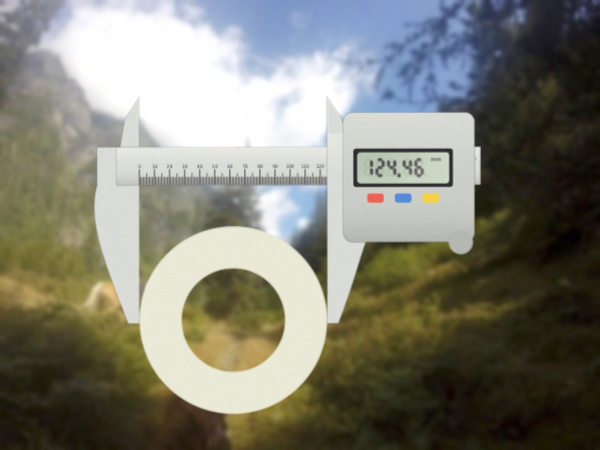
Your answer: {"value": 124.46, "unit": "mm"}
